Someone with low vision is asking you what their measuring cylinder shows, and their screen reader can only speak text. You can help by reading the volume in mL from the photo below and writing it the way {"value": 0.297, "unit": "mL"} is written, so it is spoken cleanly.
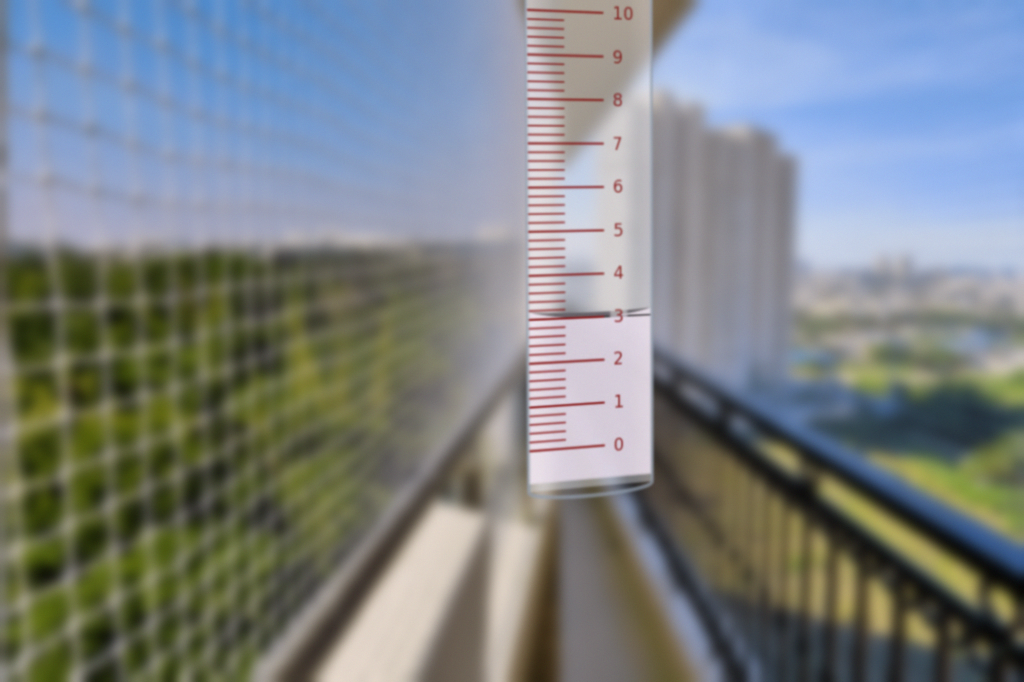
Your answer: {"value": 3, "unit": "mL"}
